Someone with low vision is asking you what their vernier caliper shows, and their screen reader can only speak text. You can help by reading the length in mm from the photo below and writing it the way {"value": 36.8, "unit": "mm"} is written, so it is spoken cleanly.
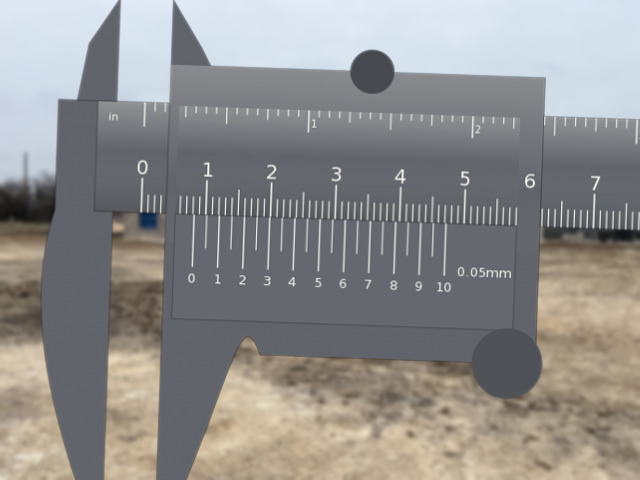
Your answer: {"value": 8.2, "unit": "mm"}
